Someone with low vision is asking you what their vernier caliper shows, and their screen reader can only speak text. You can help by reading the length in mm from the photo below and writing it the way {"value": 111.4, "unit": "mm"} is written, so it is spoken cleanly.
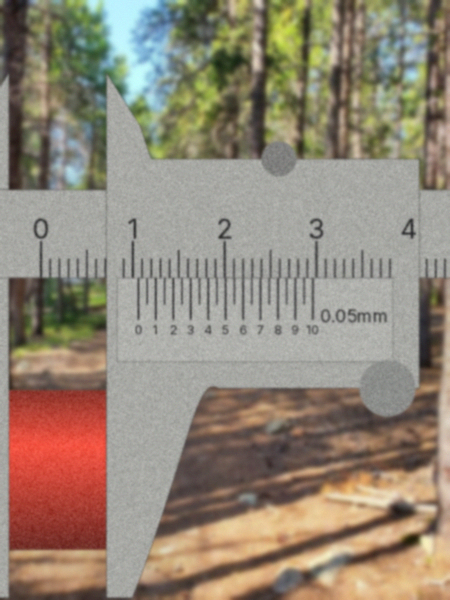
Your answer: {"value": 10.6, "unit": "mm"}
